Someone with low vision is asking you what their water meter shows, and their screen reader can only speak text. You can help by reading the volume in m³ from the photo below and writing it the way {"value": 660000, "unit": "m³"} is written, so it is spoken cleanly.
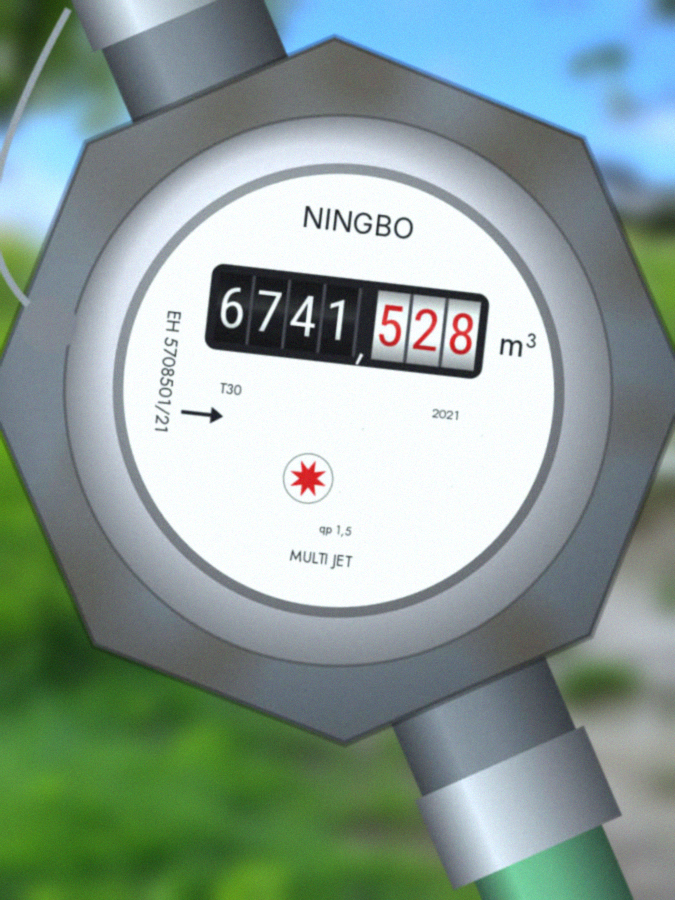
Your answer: {"value": 6741.528, "unit": "m³"}
